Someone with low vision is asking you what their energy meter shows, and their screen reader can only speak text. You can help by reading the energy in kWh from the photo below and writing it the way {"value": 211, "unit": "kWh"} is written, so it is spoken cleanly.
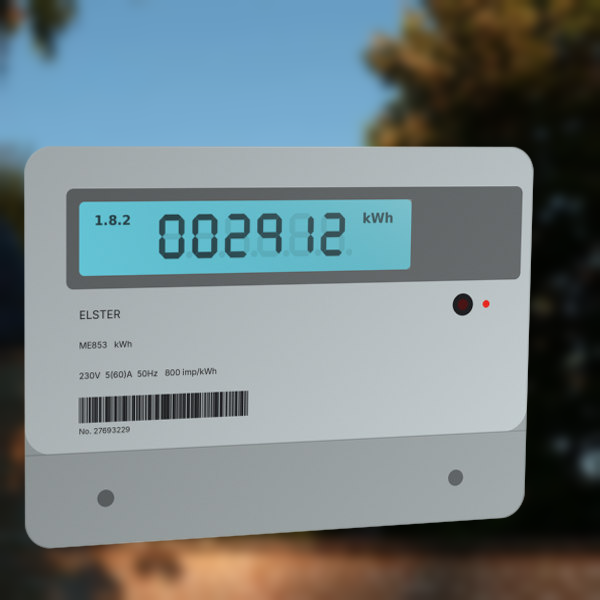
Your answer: {"value": 2912, "unit": "kWh"}
